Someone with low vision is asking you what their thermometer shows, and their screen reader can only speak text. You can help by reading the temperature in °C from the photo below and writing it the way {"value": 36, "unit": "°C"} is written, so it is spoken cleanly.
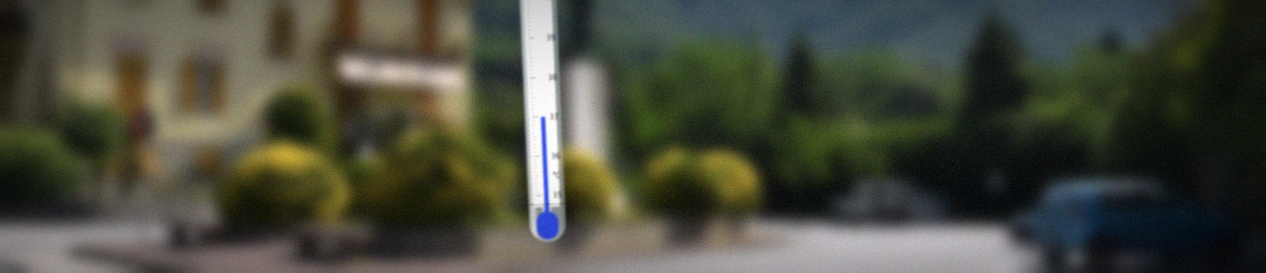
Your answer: {"value": 37, "unit": "°C"}
